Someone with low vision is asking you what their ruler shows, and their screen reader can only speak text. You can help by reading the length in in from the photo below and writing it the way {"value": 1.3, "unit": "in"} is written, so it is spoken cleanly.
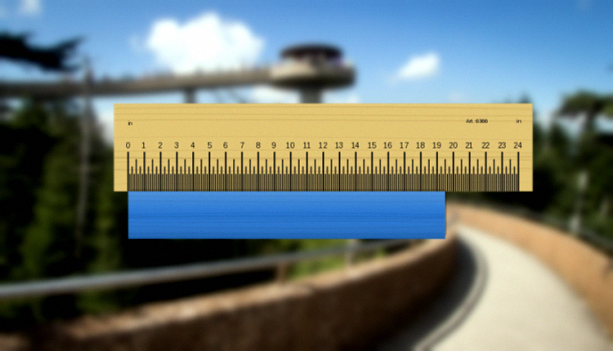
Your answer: {"value": 19.5, "unit": "in"}
